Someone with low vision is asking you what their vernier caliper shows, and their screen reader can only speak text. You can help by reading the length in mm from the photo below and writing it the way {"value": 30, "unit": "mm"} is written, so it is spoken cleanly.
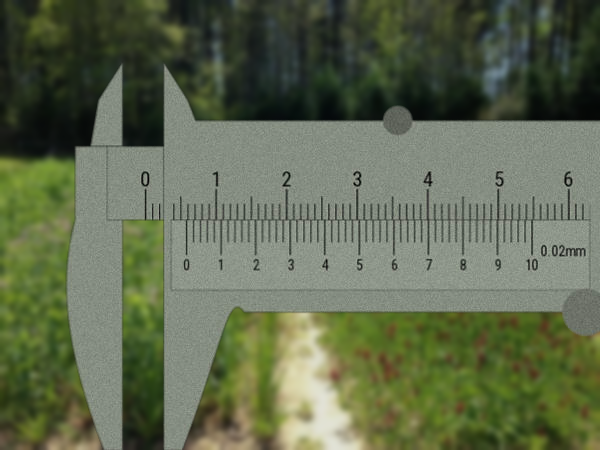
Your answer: {"value": 5.8, "unit": "mm"}
